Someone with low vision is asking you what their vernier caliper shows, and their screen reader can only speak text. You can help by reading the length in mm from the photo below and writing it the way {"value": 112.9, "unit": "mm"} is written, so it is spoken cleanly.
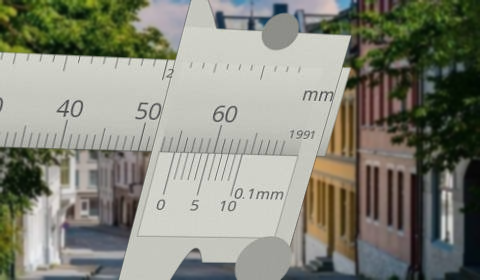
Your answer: {"value": 54.8, "unit": "mm"}
